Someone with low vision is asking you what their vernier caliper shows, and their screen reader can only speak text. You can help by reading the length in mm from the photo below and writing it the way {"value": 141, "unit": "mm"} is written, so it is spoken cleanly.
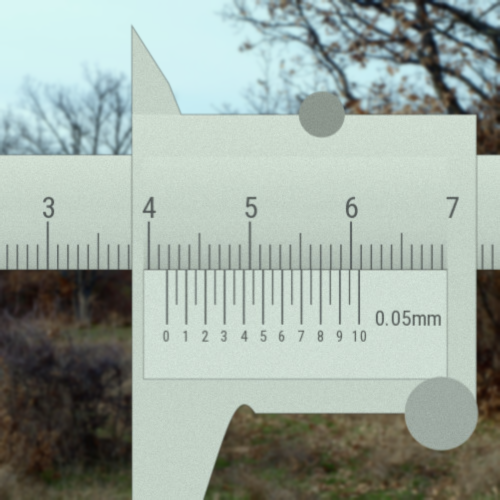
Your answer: {"value": 41.8, "unit": "mm"}
